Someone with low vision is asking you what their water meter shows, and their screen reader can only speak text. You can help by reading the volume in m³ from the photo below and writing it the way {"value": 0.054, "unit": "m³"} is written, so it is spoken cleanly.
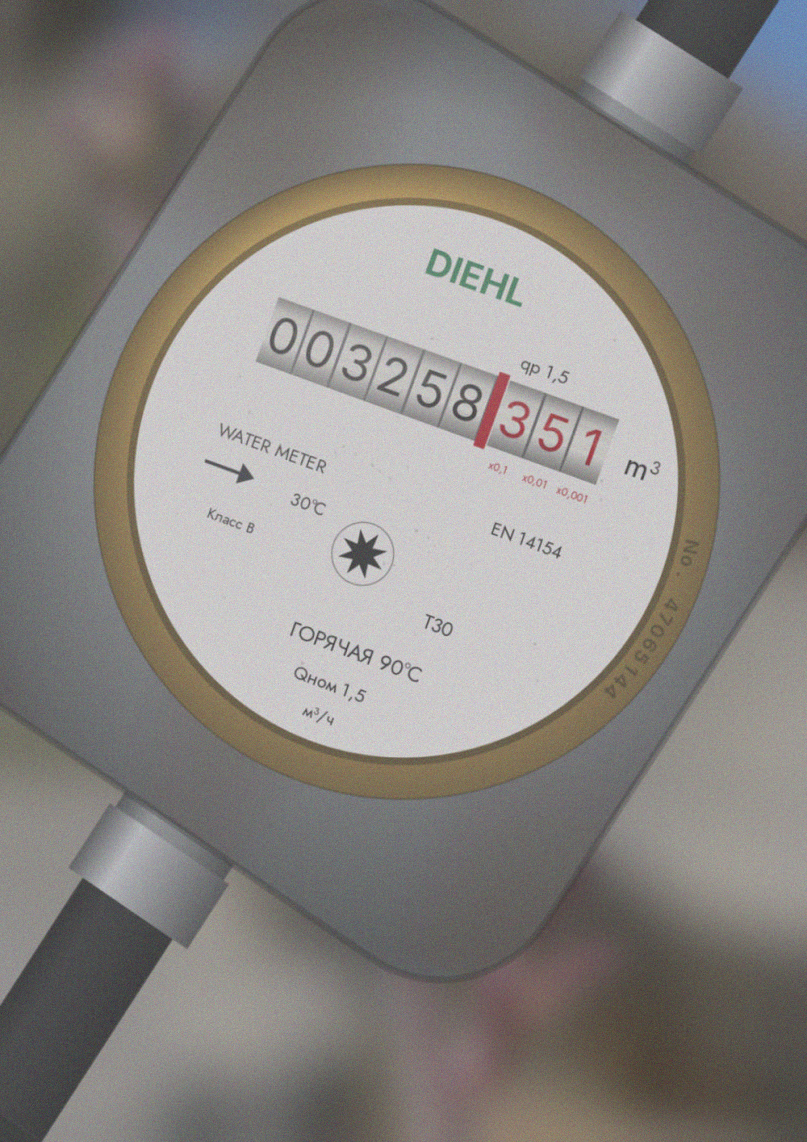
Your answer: {"value": 3258.351, "unit": "m³"}
